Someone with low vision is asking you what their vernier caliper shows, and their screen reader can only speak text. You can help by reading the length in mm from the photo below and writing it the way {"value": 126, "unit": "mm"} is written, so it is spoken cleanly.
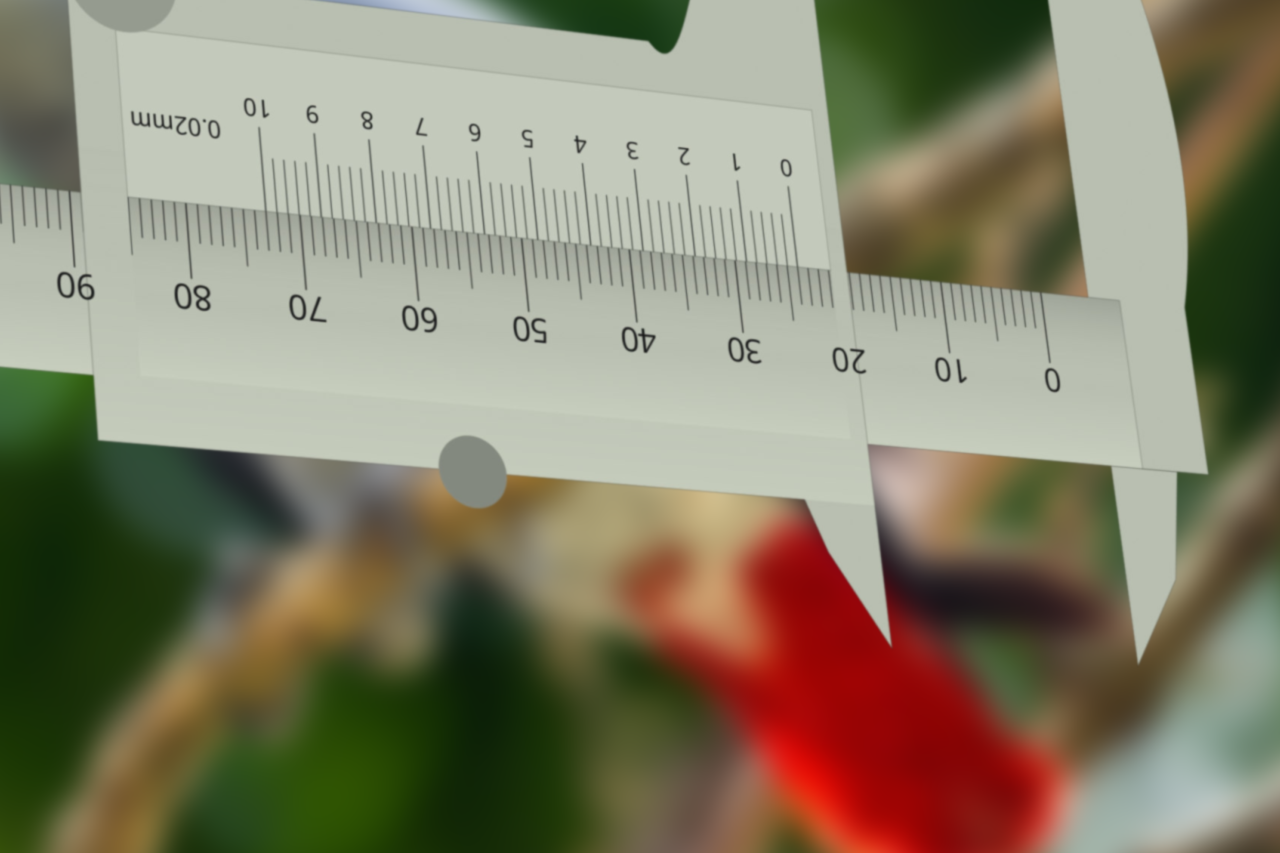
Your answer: {"value": 24.0, "unit": "mm"}
